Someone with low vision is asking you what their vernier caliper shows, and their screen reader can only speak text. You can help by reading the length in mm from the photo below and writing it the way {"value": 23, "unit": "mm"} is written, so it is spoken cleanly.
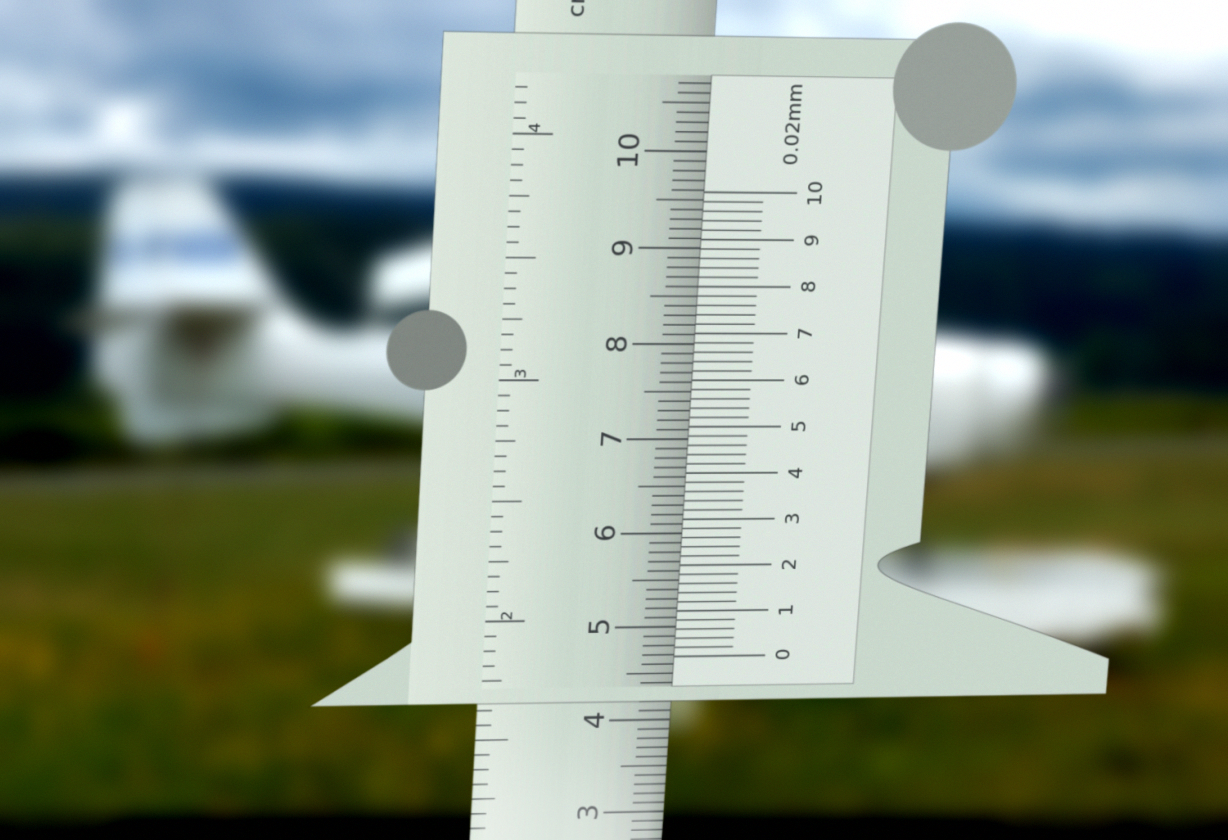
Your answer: {"value": 46.8, "unit": "mm"}
